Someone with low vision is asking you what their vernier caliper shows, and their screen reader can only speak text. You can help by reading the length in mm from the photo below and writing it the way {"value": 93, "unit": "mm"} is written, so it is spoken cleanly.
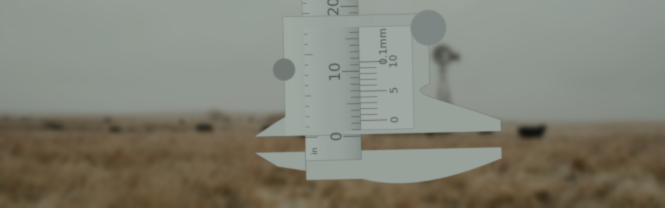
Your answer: {"value": 2.4, "unit": "mm"}
